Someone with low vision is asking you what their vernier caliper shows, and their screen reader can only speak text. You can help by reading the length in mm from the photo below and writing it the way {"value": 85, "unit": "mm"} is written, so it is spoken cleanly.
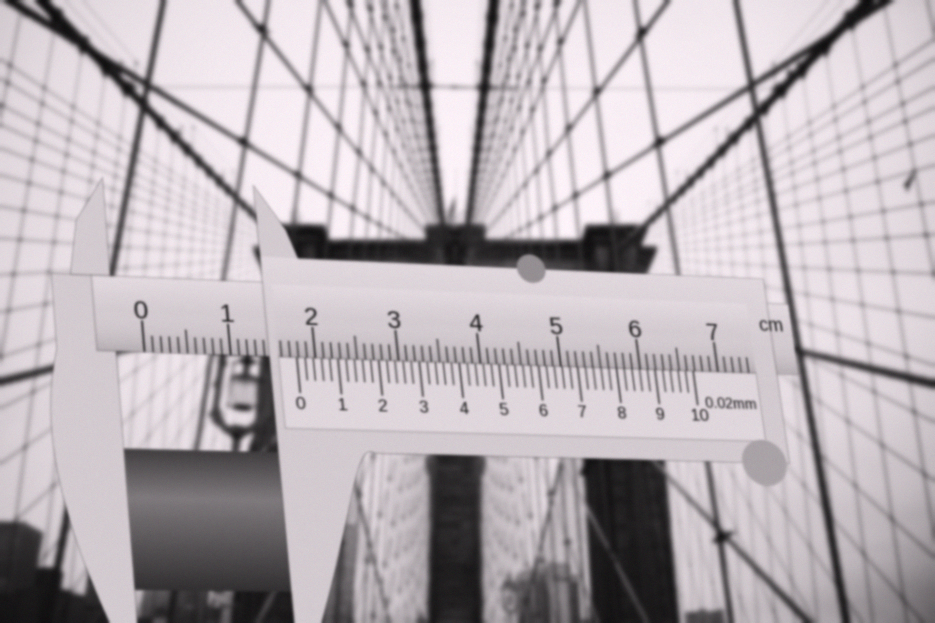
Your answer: {"value": 17.8, "unit": "mm"}
